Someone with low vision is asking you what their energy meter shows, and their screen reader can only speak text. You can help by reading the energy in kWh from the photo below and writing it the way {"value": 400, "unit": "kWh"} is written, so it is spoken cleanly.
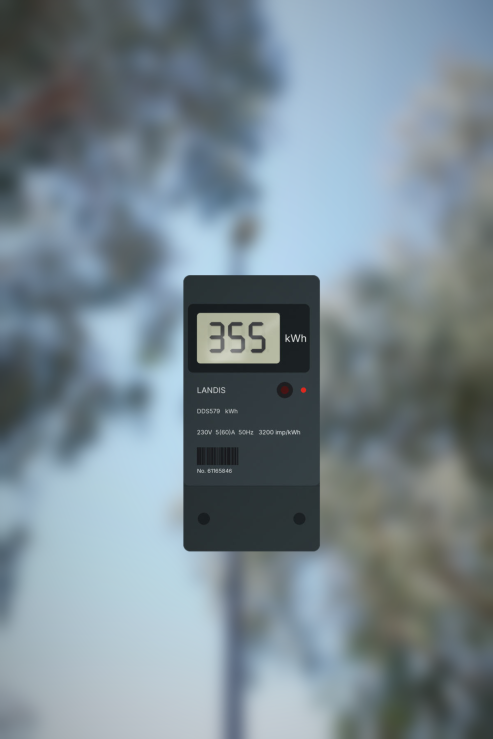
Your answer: {"value": 355, "unit": "kWh"}
